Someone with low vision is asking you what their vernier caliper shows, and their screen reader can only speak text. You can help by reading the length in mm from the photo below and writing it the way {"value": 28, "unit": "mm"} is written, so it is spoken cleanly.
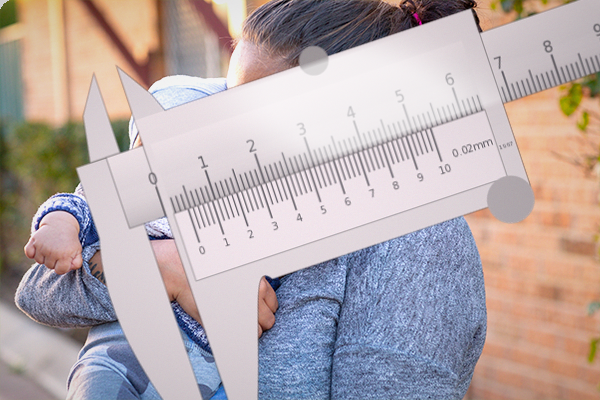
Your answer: {"value": 4.5, "unit": "mm"}
